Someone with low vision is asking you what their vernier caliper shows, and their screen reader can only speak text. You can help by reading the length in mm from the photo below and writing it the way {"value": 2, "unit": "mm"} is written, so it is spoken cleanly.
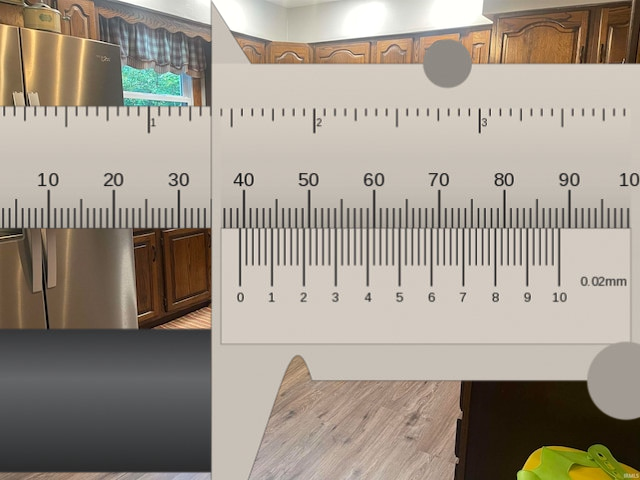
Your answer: {"value": 39.4, "unit": "mm"}
